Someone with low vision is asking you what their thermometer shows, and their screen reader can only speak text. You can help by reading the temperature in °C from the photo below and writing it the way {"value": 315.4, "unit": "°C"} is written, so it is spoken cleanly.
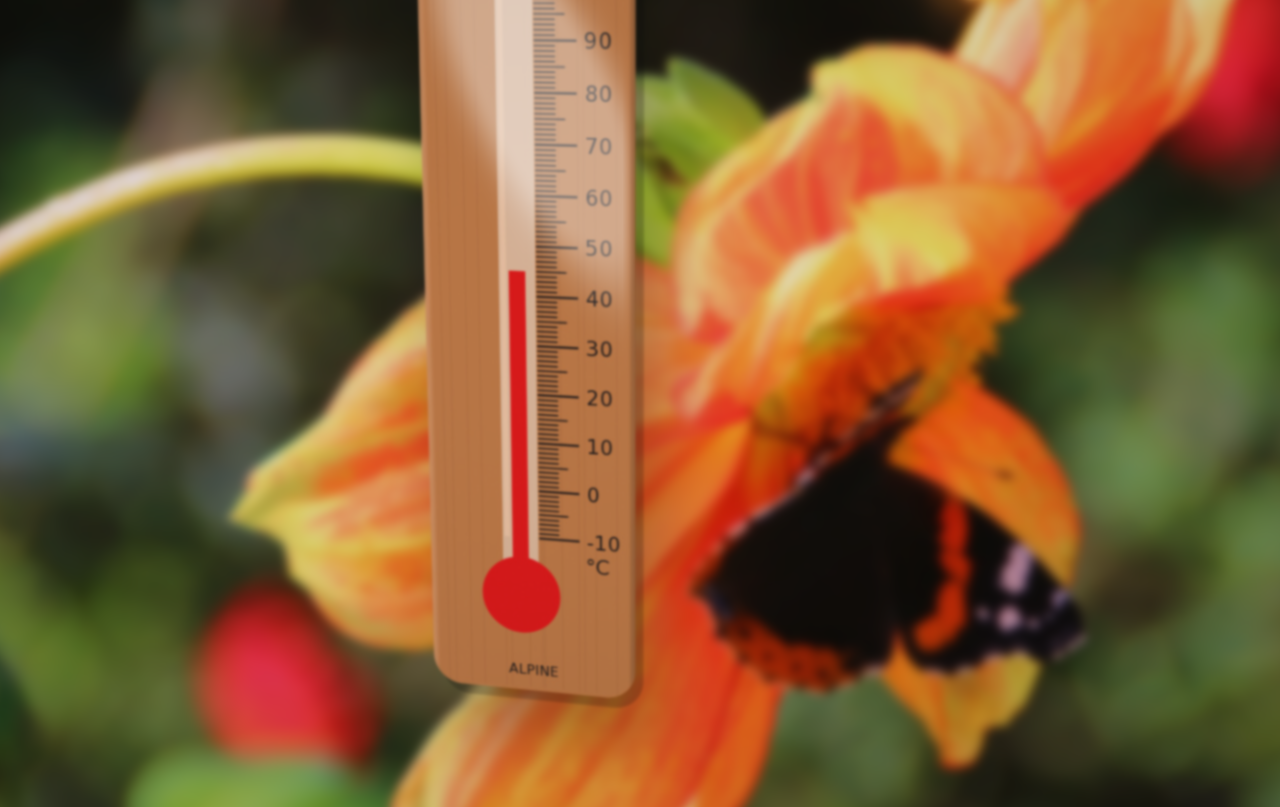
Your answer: {"value": 45, "unit": "°C"}
